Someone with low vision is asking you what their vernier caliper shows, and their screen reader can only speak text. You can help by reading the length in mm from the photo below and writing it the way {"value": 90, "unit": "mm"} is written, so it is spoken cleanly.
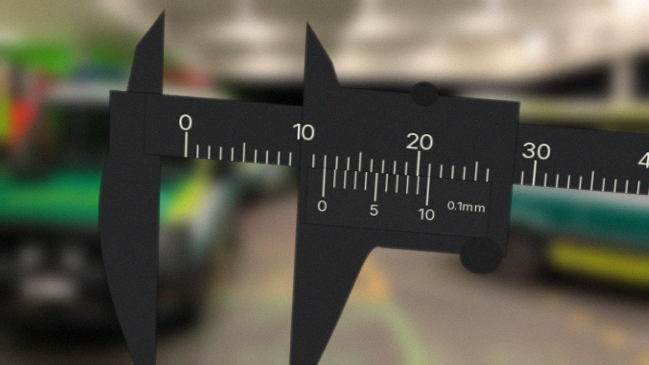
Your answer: {"value": 12.0, "unit": "mm"}
